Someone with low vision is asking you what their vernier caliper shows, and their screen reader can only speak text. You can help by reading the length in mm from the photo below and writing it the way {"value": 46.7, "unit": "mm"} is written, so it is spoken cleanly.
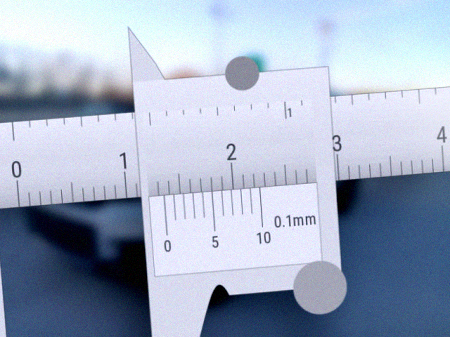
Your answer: {"value": 13.5, "unit": "mm"}
